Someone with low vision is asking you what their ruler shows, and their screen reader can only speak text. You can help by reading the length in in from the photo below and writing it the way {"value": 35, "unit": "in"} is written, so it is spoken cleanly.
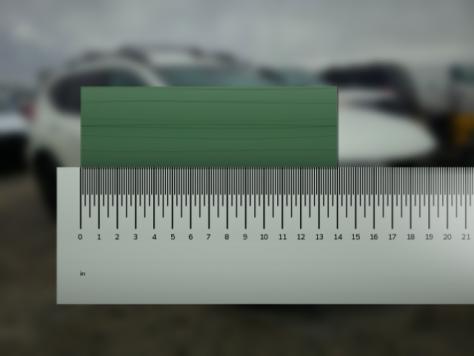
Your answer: {"value": 14, "unit": "in"}
